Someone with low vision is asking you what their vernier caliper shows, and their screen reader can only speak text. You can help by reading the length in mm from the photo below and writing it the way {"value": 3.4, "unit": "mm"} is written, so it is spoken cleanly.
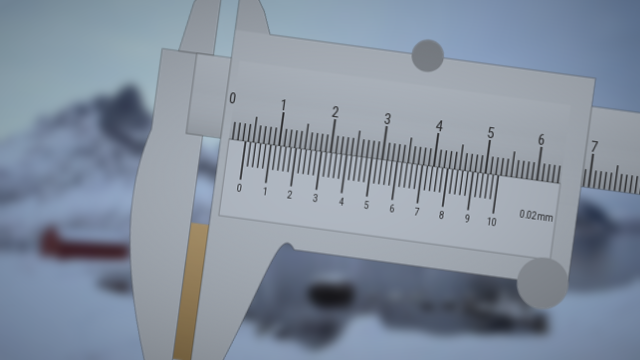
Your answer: {"value": 3.5, "unit": "mm"}
